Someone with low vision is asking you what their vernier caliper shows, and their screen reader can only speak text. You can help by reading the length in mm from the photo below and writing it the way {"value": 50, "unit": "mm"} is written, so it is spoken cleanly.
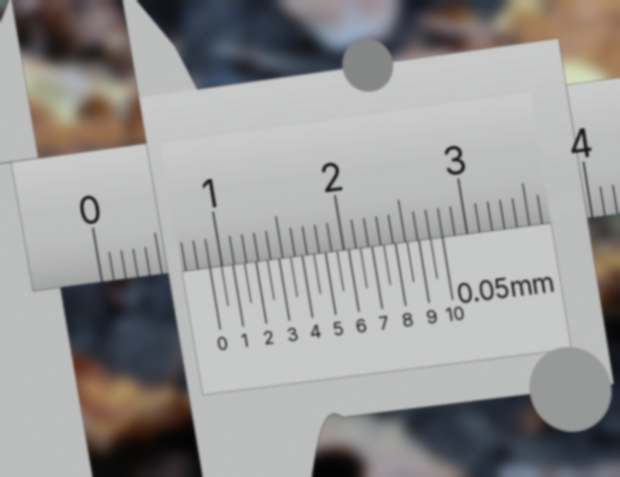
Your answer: {"value": 9.0, "unit": "mm"}
